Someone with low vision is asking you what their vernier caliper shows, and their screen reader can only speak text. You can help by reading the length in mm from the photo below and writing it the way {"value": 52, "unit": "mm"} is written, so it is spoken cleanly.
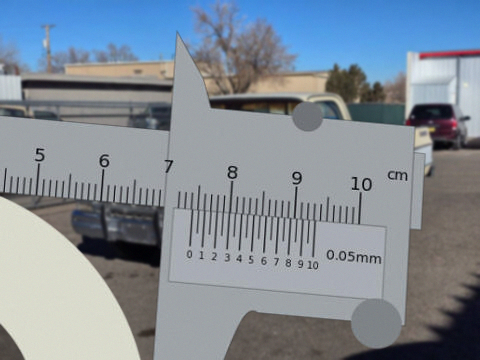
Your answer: {"value": 74.2, "unit": "mm"}
